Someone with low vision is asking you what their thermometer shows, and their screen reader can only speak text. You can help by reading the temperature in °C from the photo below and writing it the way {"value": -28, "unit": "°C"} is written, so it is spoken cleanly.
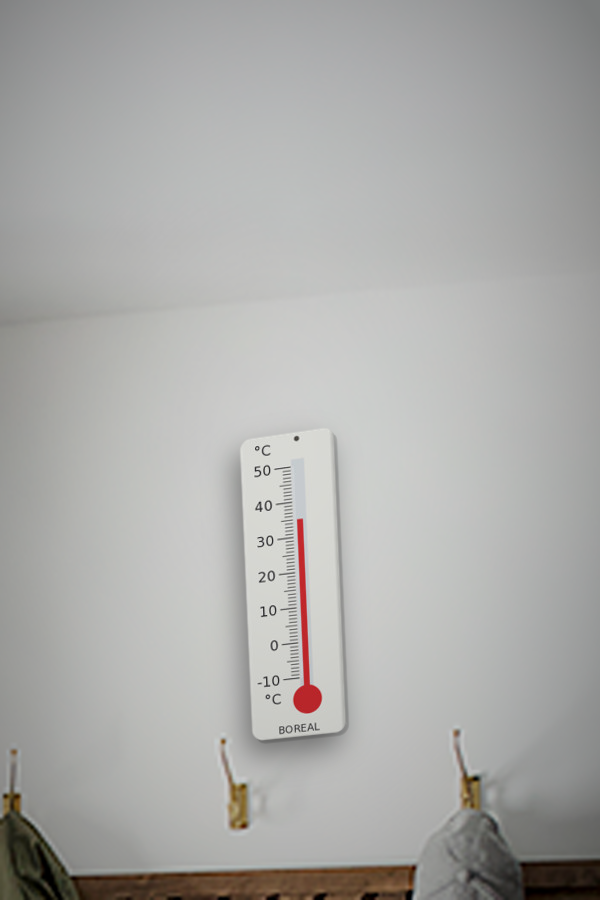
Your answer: {"value": 35, "unit": "°C"}
